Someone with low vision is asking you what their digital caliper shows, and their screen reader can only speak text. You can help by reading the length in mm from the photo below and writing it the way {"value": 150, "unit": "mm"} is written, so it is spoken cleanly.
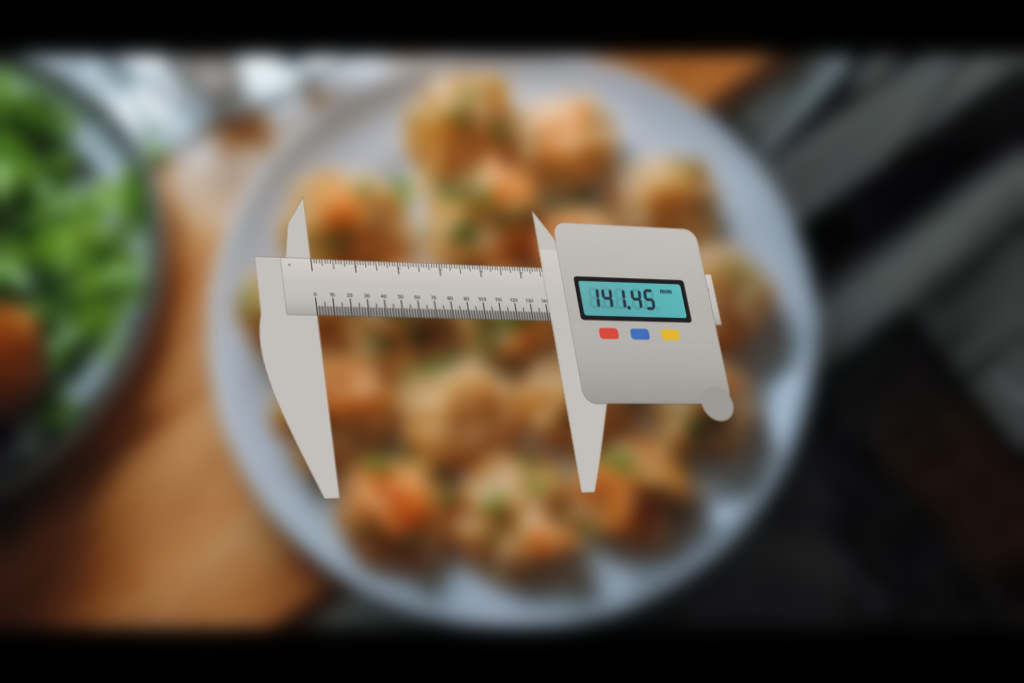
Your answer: {"value": 141.45, "unit": "mm"}
